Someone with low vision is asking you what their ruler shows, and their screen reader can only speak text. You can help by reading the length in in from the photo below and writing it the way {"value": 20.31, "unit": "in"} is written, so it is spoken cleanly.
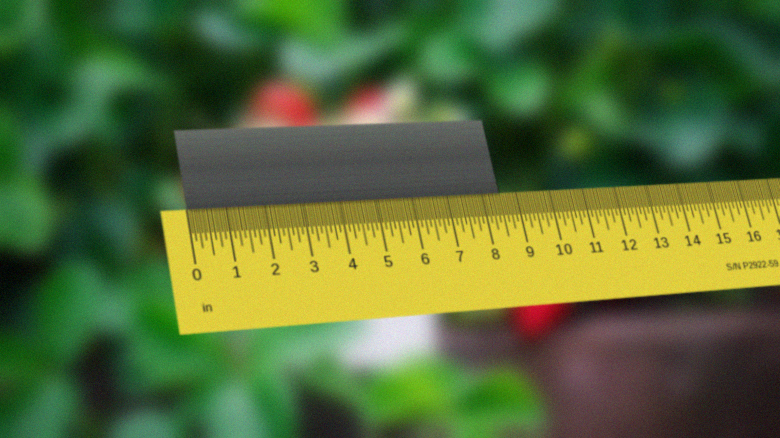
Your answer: {"value": 8.5, "unit": "in"}
